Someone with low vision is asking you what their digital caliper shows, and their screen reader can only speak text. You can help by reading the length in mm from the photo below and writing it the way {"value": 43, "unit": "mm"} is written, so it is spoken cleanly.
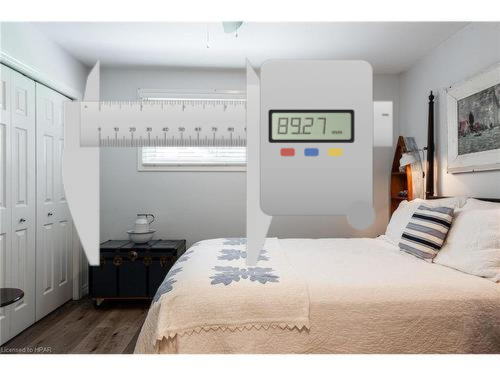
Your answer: {"value": 89.27, "unit": "mm"}
